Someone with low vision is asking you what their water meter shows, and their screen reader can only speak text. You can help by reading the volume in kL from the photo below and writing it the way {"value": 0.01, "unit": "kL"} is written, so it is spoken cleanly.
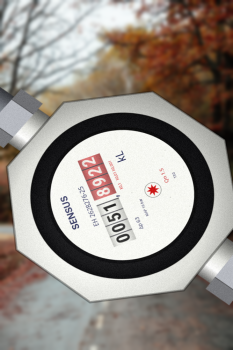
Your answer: {"value": 51.8922, "unit": "kL"}
